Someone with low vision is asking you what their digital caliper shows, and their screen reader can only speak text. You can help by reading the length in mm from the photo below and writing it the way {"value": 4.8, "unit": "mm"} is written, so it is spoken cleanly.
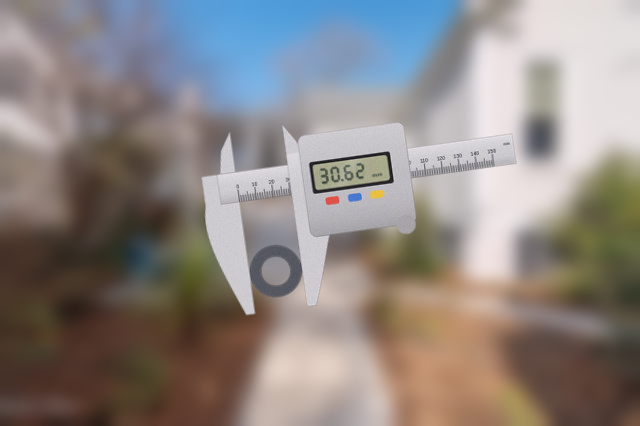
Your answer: {"value": 30.62, "unit": "mm"}
